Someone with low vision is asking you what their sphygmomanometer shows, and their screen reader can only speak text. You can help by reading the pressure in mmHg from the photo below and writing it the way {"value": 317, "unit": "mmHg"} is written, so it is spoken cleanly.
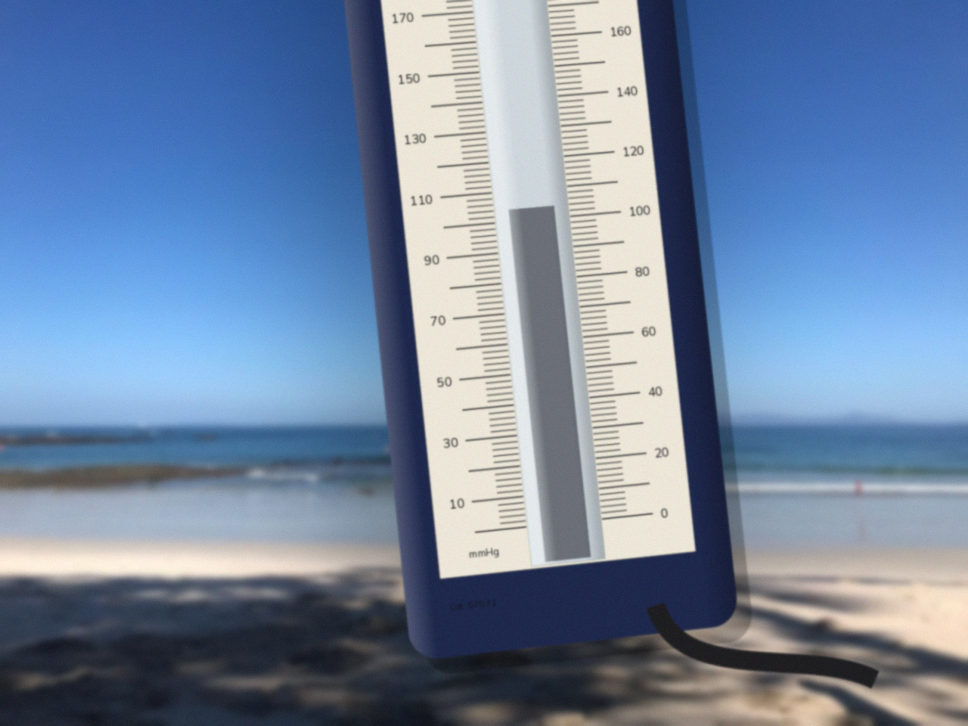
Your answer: {"value": 104, "unit": "mmHg"}
